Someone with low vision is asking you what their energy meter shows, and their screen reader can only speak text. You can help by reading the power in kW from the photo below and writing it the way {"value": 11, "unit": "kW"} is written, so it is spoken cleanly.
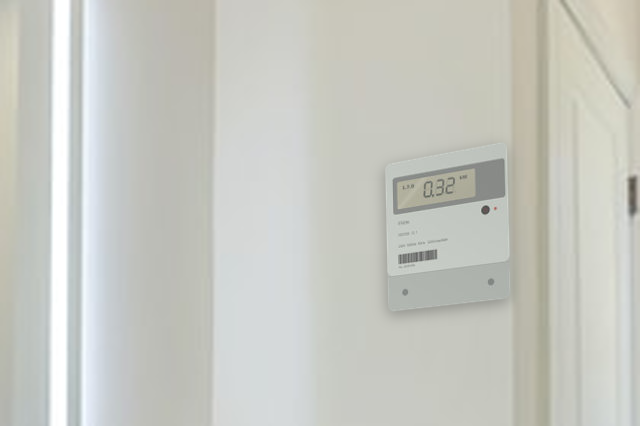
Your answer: {"value": 0.32, "unit": "kW"}
